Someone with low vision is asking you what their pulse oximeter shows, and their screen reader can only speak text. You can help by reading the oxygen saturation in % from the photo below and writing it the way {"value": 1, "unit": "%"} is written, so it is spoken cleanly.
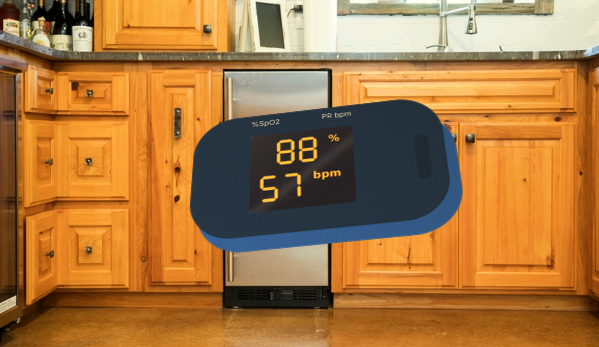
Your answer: {"value": 88, "unit": "%"}
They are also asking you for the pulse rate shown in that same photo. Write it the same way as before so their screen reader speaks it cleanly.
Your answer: {"value": 57, "unit": "bpm"}
